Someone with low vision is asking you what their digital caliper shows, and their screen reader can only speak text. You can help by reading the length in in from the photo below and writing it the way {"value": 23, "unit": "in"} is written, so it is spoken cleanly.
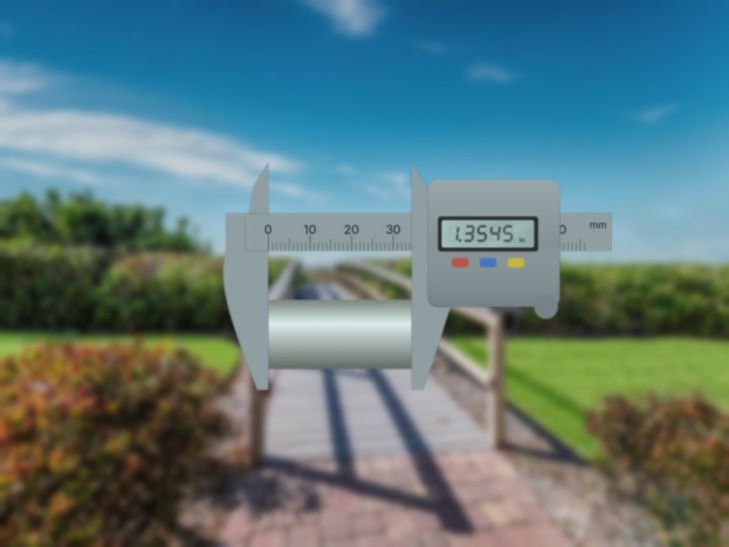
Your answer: {"value": 1.3545, "unit": "in"}
